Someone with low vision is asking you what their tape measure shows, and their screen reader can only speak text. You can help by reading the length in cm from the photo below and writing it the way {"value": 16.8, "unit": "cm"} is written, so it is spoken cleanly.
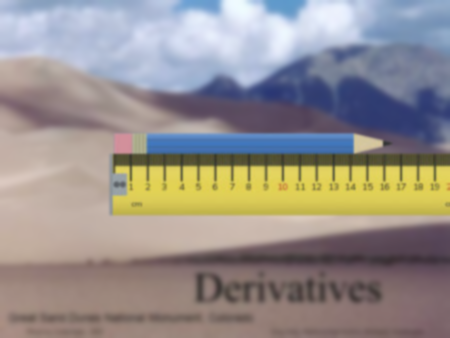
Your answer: {"value": 16.5, "unit": "cm"}
